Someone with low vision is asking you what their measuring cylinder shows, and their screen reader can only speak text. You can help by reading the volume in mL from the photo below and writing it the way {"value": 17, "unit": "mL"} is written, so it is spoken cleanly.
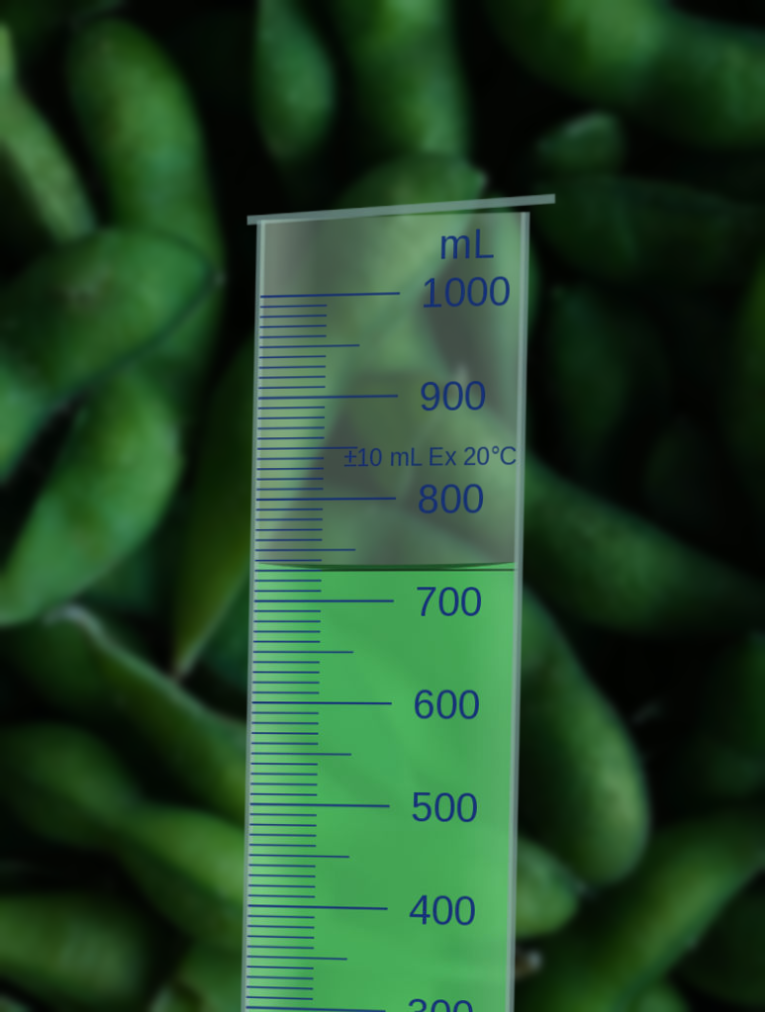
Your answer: {"value": 730, "unit": "mL"}
